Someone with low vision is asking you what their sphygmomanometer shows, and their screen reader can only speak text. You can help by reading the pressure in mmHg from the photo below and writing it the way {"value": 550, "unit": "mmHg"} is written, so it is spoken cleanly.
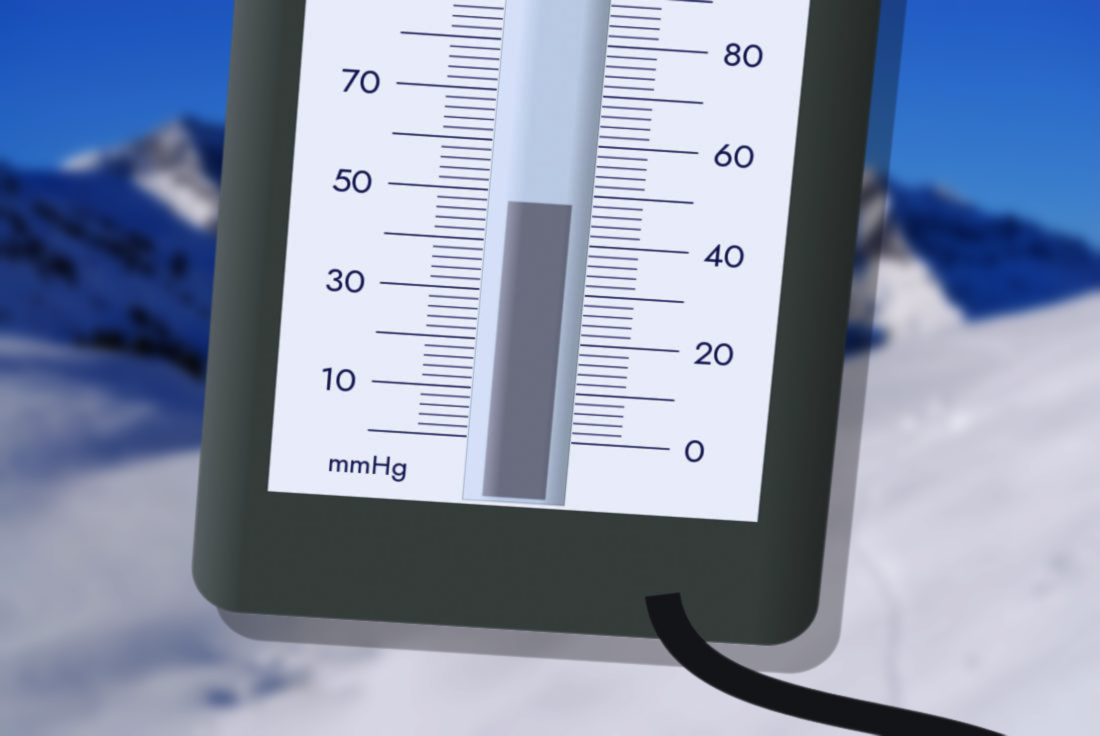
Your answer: {"value": 48, "unit": "mmHg"}
